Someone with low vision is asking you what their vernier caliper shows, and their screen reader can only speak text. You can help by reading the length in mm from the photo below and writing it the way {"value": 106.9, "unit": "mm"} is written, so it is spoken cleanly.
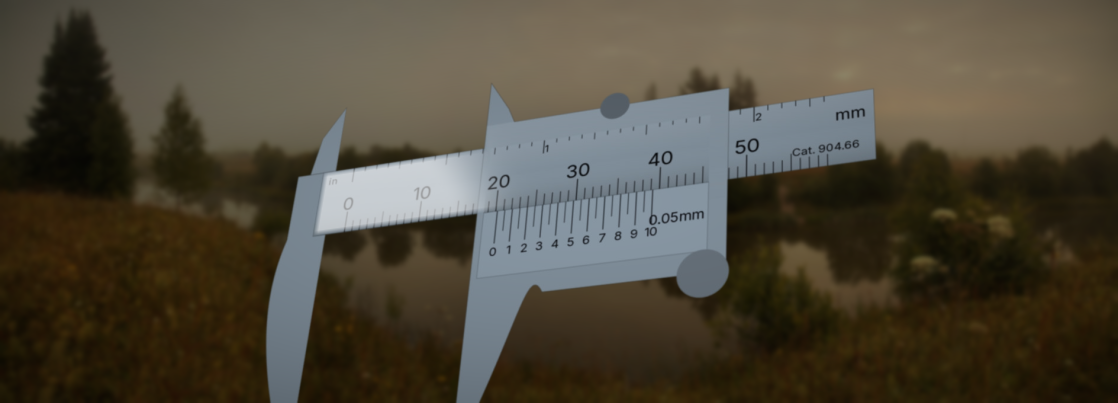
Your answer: {"value": 20.2, "unit": "mm"}
